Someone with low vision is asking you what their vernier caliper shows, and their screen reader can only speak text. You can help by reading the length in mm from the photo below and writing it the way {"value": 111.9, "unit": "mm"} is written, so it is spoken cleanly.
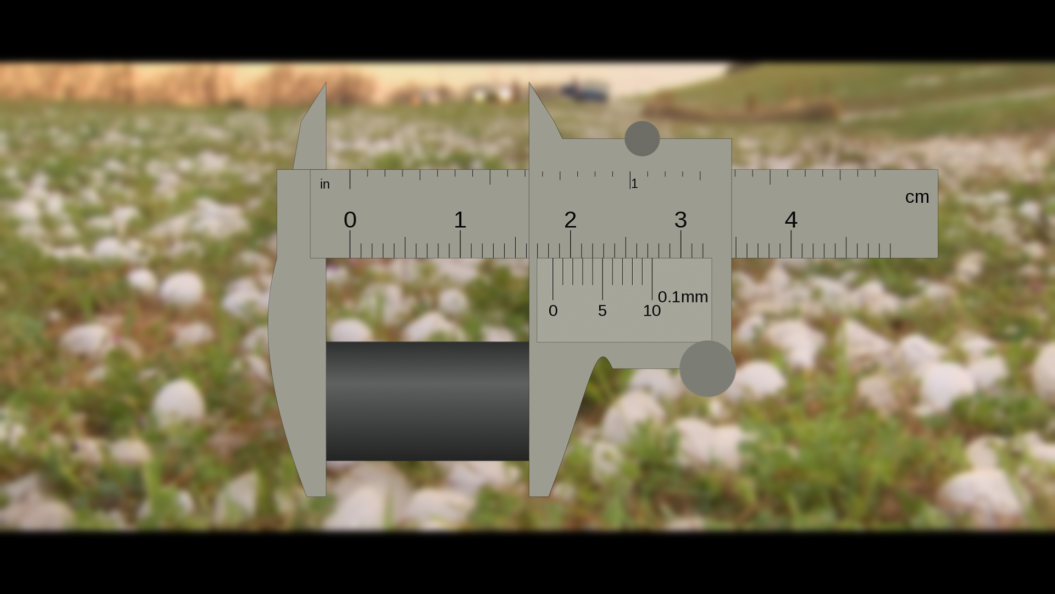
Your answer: {"value": 18.4, "unit": "mm"}
